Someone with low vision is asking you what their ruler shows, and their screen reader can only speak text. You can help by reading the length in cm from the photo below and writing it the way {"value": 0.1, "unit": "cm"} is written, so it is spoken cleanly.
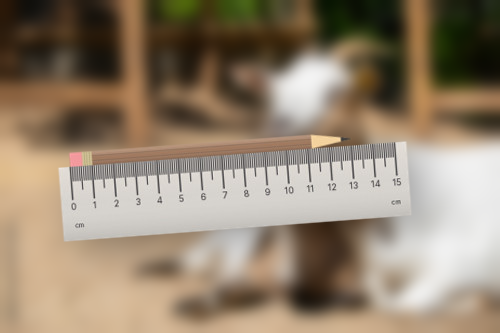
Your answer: {"value": 13, "unit": "cm"}
